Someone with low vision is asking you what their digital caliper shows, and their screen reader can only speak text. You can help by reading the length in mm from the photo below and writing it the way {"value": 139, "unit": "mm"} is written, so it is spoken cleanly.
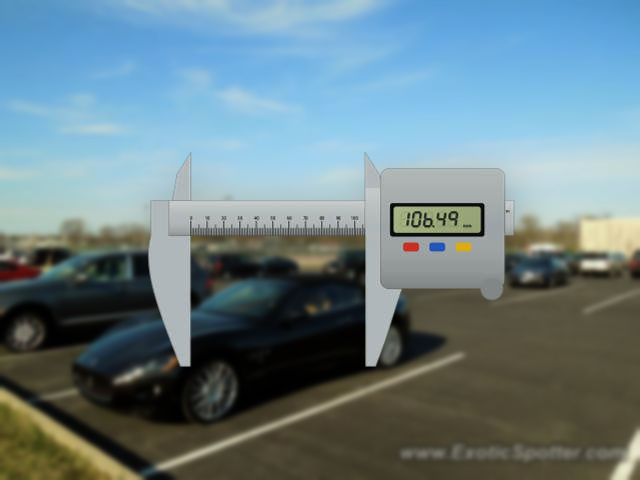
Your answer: {"value": 106.49, "unit": "mm"}
